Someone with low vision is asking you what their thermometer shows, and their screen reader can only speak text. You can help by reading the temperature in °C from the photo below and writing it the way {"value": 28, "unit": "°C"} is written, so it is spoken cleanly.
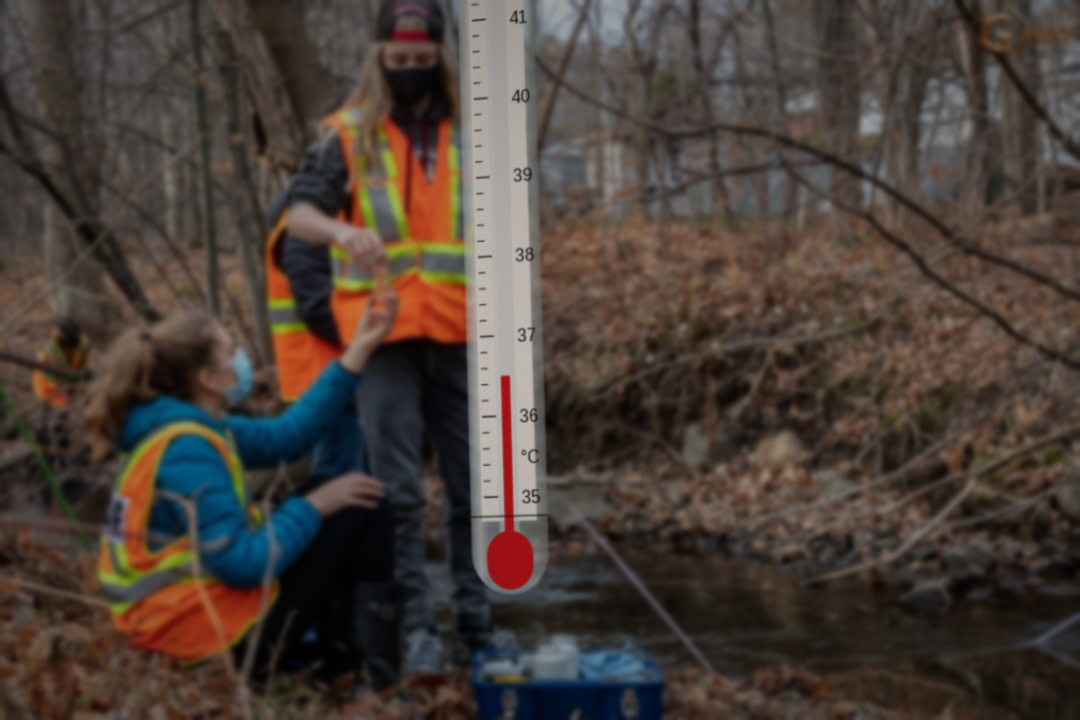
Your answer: {"value": 36.5, "unit": "°C"}
